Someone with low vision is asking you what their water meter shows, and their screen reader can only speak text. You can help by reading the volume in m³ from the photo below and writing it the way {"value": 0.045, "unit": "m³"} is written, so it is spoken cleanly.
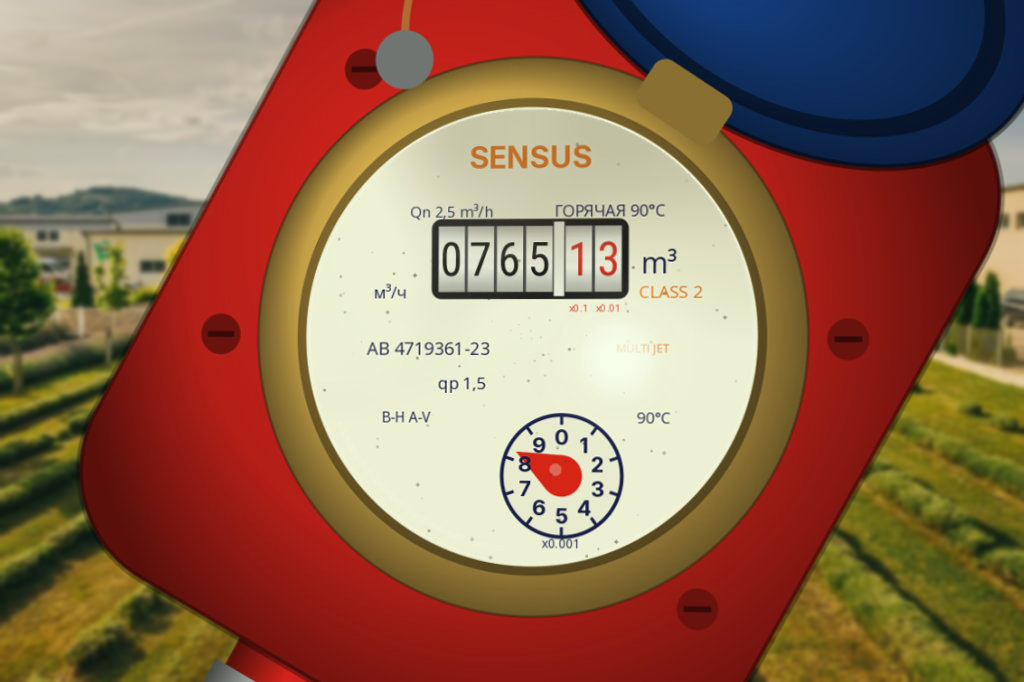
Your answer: {"value": 765.138, "unit": "m³"}
